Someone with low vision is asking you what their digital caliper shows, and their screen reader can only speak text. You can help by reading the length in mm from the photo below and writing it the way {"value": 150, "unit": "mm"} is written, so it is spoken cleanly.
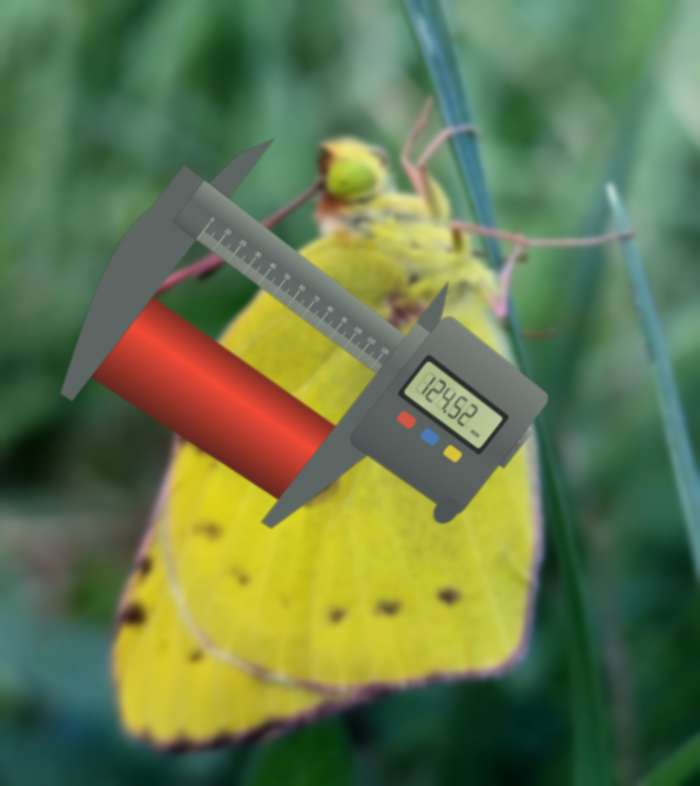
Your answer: {"value": 124.52, "unit": "mm"}
